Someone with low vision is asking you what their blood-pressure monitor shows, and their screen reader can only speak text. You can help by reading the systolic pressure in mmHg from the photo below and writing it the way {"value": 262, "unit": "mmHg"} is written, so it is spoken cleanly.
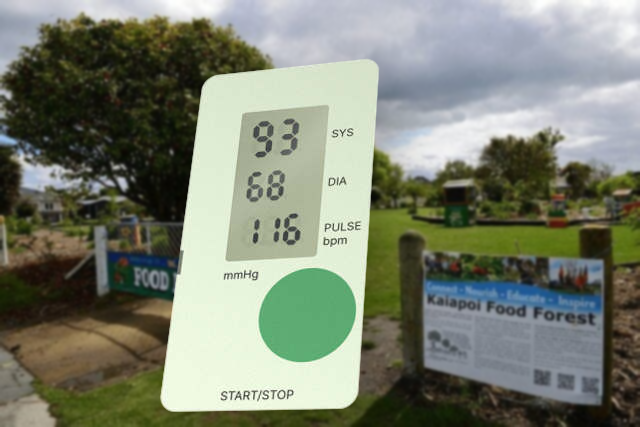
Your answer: {"value": 93, "unit": "mmHg"}
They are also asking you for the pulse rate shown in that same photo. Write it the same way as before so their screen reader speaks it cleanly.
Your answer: {"value": 116, "unit": "bpm"}
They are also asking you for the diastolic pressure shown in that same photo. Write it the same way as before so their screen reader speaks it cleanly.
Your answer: {"value": 68, "unit": "mmHg"}
